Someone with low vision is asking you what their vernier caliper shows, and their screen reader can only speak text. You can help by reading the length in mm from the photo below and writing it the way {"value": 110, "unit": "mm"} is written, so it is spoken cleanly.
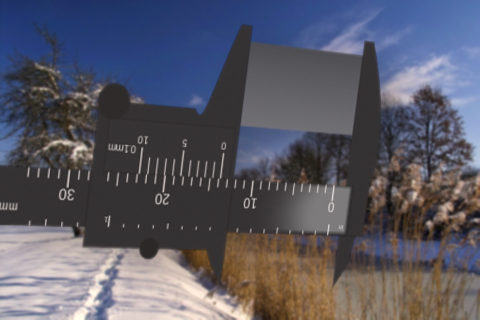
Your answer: {"value": 13.8, "unit": "mm"}
